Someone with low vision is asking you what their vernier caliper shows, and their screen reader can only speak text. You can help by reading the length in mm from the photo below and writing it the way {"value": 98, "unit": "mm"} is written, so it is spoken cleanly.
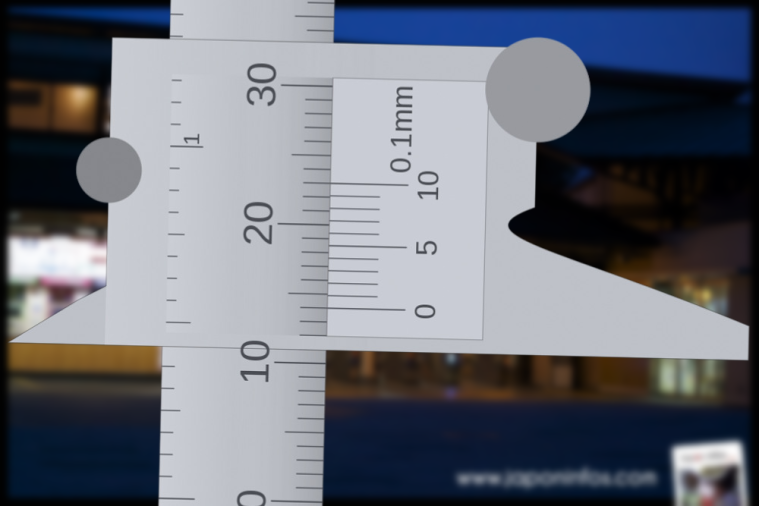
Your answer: {"value": 14.0, "unit": "mm"}
